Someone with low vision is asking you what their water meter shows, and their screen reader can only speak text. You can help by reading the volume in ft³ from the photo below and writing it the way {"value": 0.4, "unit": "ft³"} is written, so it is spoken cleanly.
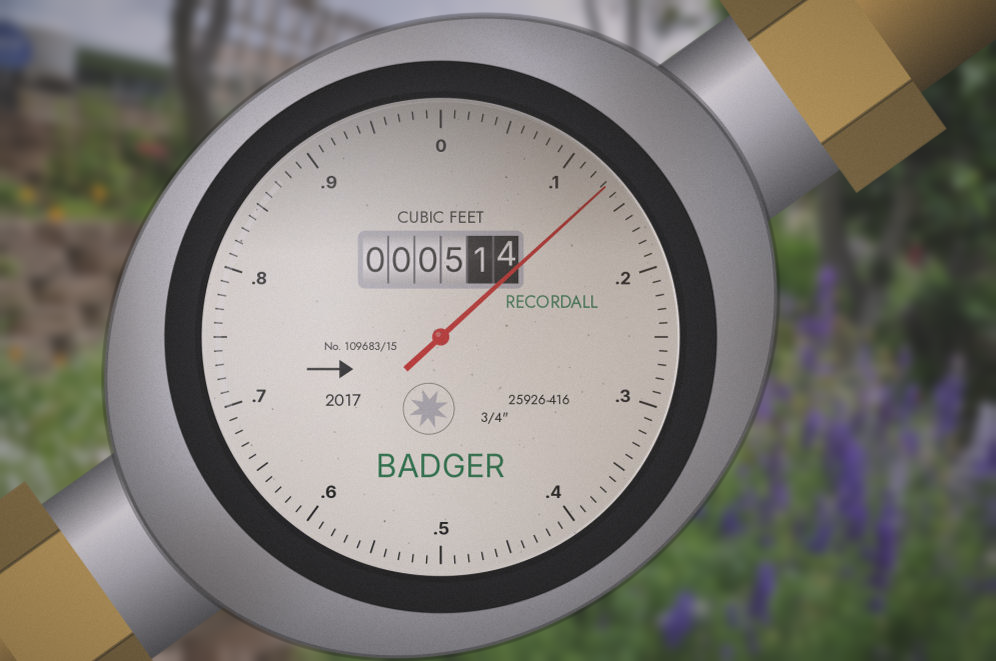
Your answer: {"value": 514.13, "unit": "ft³"}
